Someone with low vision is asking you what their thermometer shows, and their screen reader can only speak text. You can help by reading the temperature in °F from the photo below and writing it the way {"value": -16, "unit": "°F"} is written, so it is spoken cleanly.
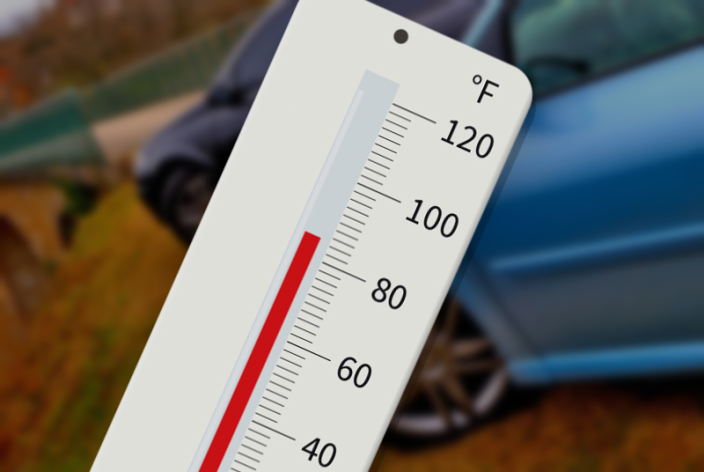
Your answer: {"value": 85, "unit": "°F"}
